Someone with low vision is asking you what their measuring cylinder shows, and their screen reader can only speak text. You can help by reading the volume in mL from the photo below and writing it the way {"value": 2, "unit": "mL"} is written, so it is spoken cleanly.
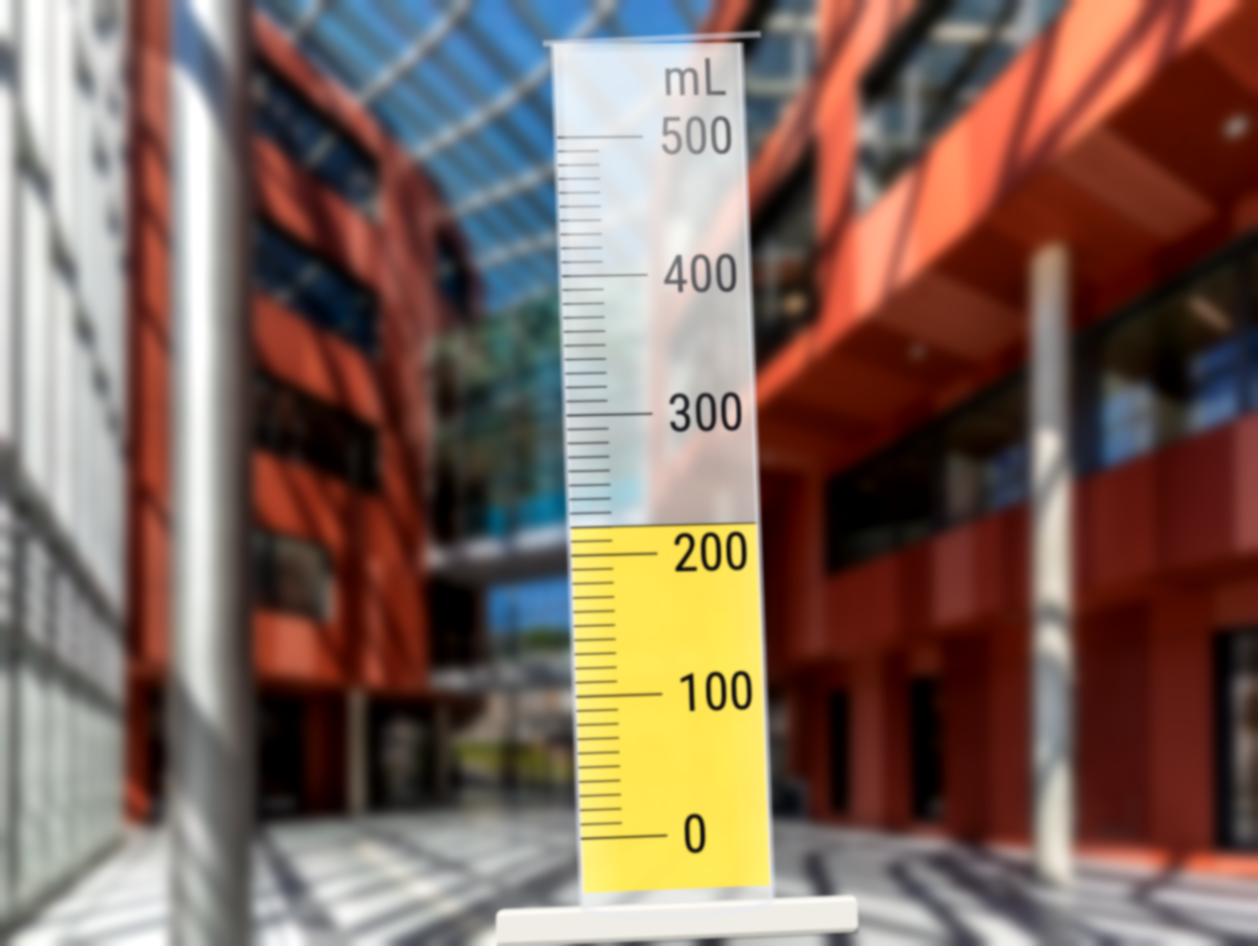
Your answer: {"value": 220, "unit": "mL"}
